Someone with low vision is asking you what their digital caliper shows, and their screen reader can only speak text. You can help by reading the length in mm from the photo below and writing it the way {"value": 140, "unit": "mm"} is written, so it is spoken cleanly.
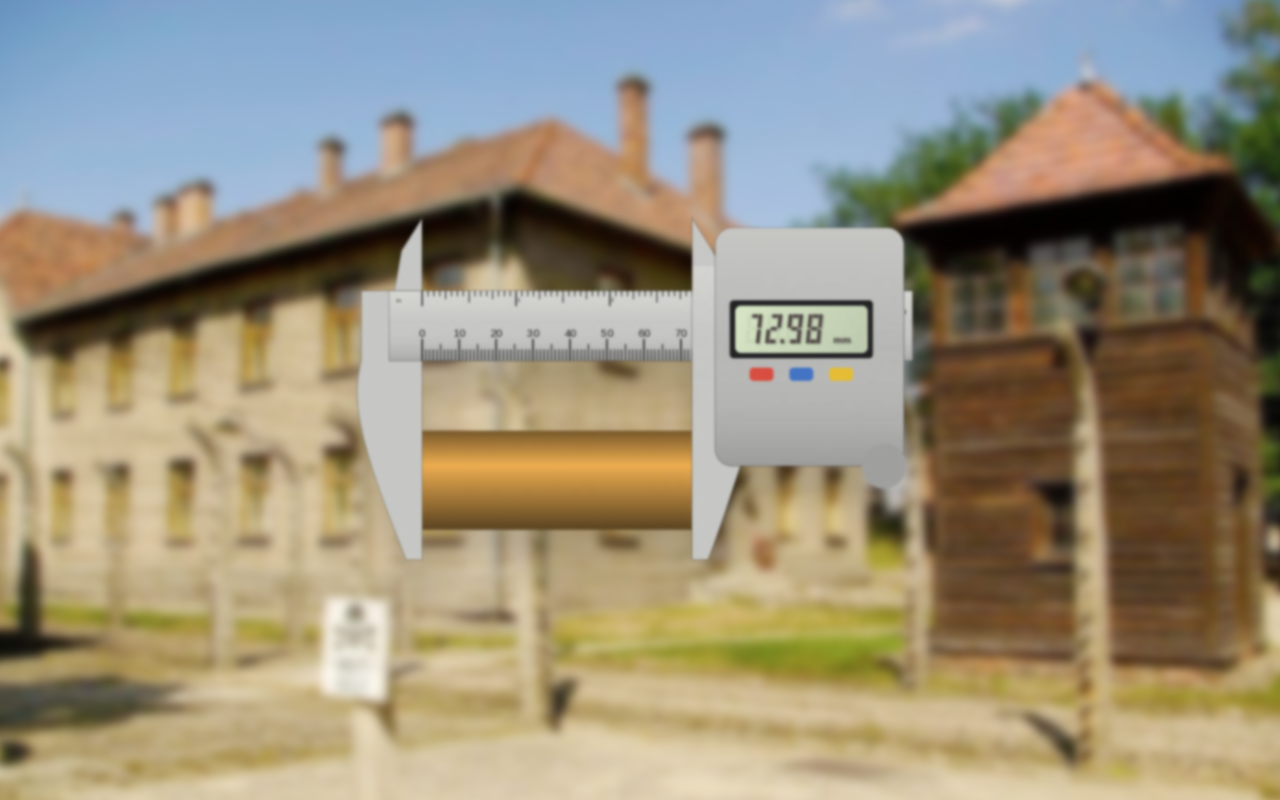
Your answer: {"value": 72.98, "unit": "mm"}
